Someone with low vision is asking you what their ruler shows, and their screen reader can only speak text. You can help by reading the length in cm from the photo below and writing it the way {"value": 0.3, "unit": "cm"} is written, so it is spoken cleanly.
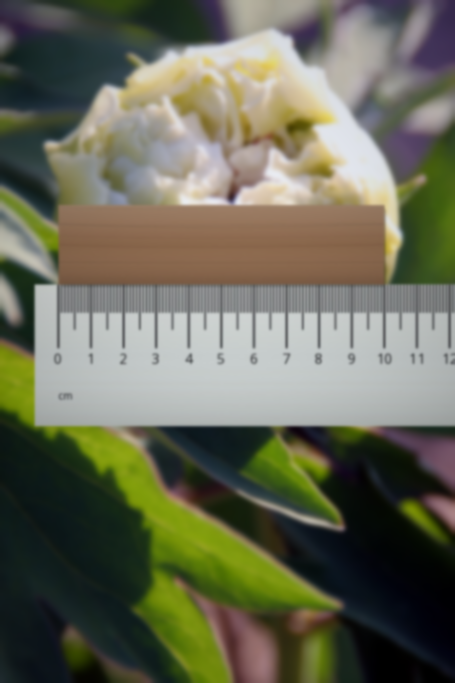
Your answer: {"value": 10, "unit": "cm"}
